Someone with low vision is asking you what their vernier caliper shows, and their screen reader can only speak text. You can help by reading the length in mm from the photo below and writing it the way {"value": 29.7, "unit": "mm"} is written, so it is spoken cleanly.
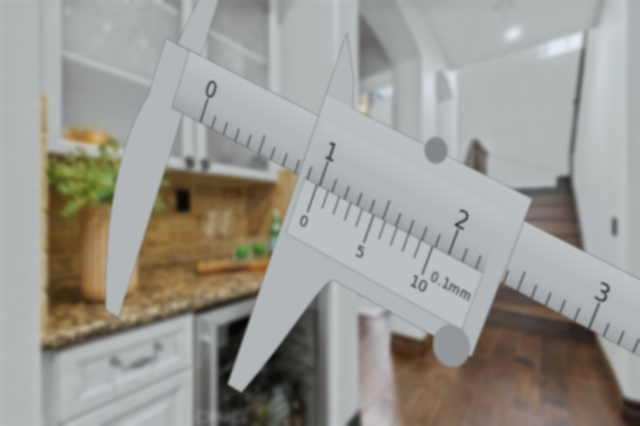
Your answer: {"value": 9.8, "unit": "mm"}
